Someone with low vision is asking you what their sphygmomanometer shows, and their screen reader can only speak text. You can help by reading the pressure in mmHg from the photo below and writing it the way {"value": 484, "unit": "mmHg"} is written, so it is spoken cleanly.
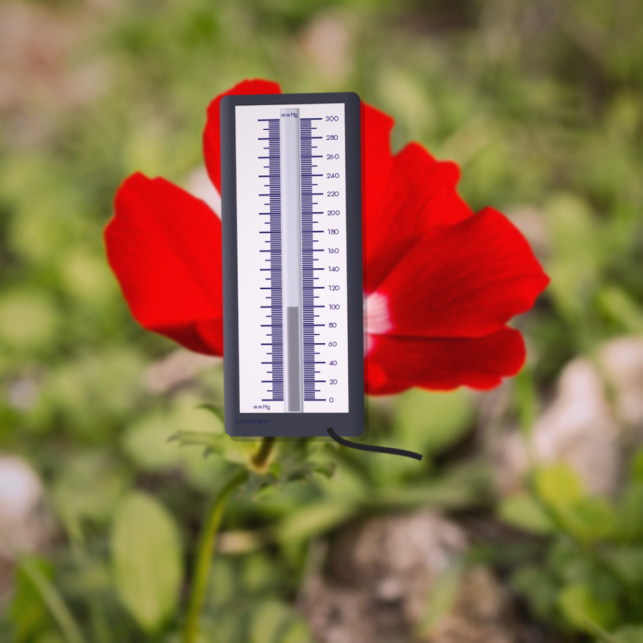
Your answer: {"value": 100, "unit": "mmHg"}
